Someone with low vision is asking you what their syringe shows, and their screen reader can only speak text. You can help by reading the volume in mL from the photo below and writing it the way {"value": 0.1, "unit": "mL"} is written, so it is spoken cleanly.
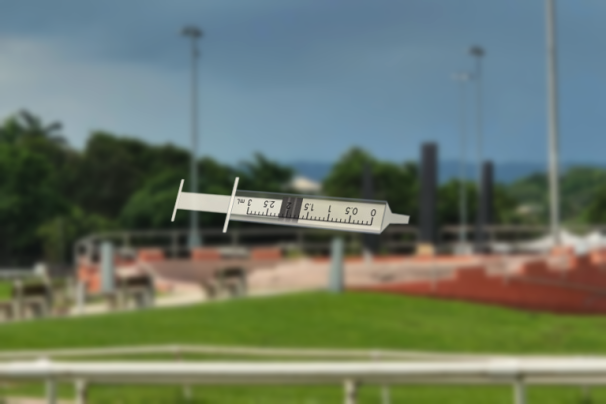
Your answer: {"value": 1.7, "unit": "mL"}
